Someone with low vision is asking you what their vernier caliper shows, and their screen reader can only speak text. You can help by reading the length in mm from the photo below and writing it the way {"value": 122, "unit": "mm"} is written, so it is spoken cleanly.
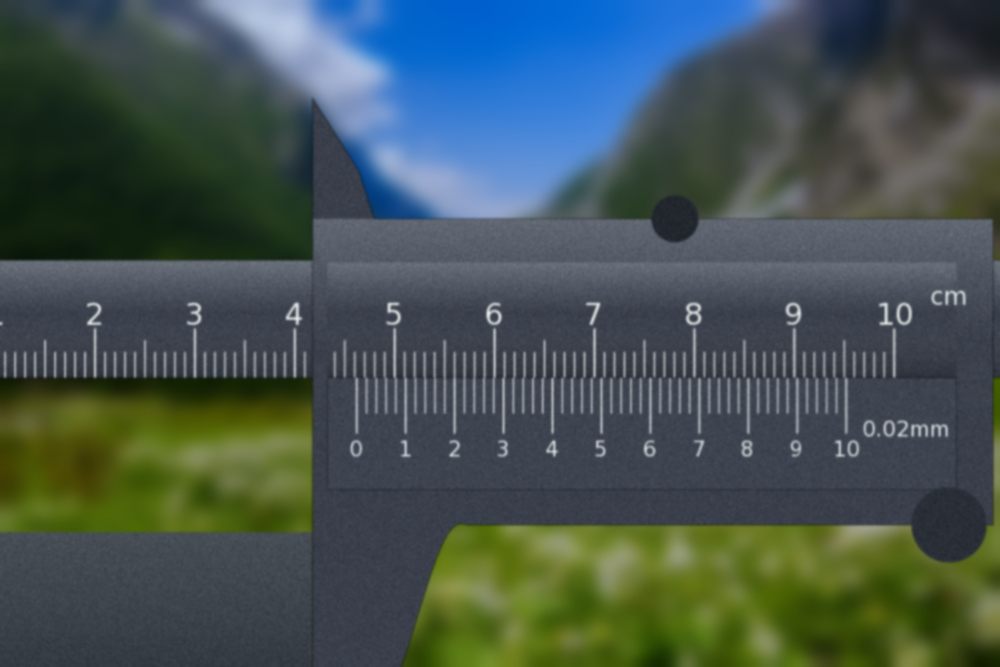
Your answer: {"value": 46.2, "unit": "mm"}
